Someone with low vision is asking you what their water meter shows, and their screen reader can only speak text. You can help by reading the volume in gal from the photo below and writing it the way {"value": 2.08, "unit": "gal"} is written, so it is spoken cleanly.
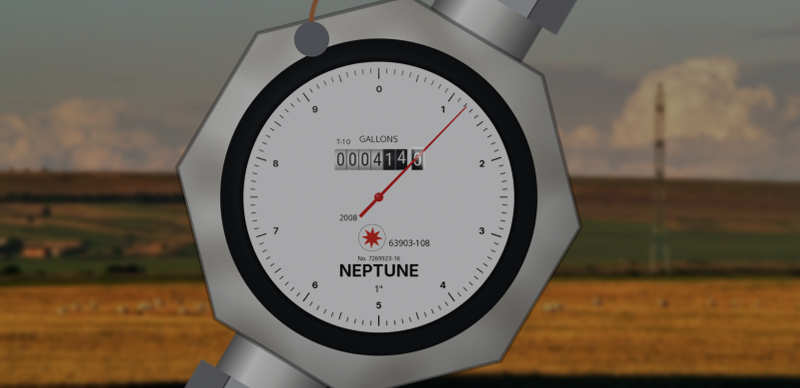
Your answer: {"value": 4141.2, "unit": "gal"}
